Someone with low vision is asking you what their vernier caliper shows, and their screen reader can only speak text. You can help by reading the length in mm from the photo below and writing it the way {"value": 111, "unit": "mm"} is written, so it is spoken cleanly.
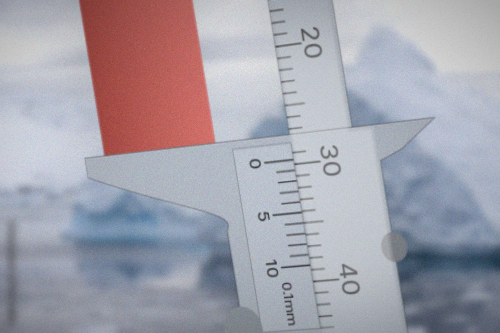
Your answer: {"value": 29.6, "unit": "mm"}
